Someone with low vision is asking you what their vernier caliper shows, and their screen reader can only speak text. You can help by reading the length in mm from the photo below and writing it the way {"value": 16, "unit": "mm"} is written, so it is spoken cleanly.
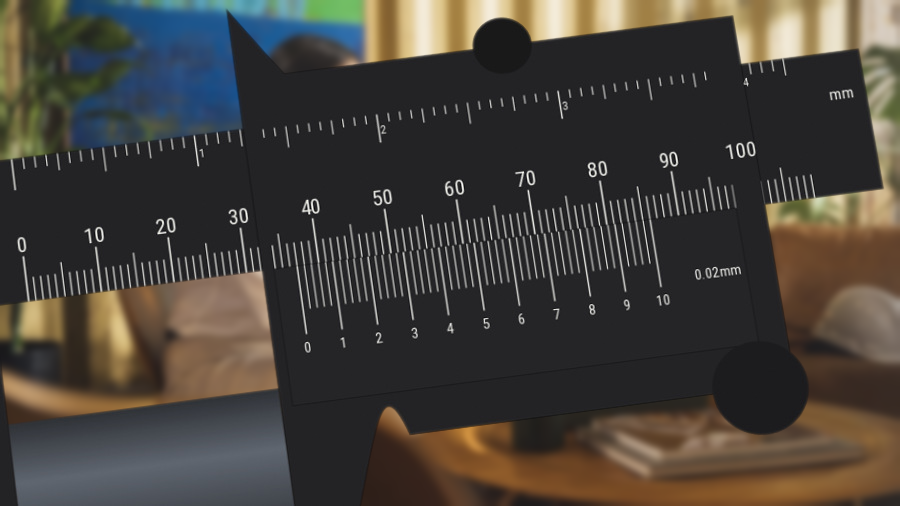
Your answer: {"value": 37.0, "unit": "mm"}
